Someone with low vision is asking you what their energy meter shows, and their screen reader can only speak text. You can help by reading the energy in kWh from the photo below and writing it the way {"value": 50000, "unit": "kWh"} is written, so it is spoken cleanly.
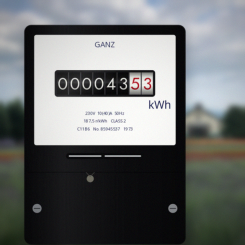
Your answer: {"value": 43.53, "unit": "kWh"}
